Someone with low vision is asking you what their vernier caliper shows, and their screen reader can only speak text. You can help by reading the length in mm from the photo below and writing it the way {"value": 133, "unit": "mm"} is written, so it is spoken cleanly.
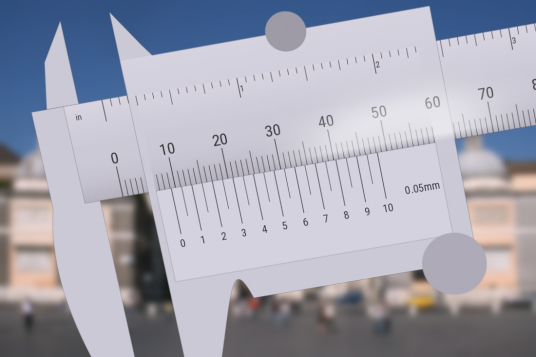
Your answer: {"value": 9.2, "unit": "mm"}
